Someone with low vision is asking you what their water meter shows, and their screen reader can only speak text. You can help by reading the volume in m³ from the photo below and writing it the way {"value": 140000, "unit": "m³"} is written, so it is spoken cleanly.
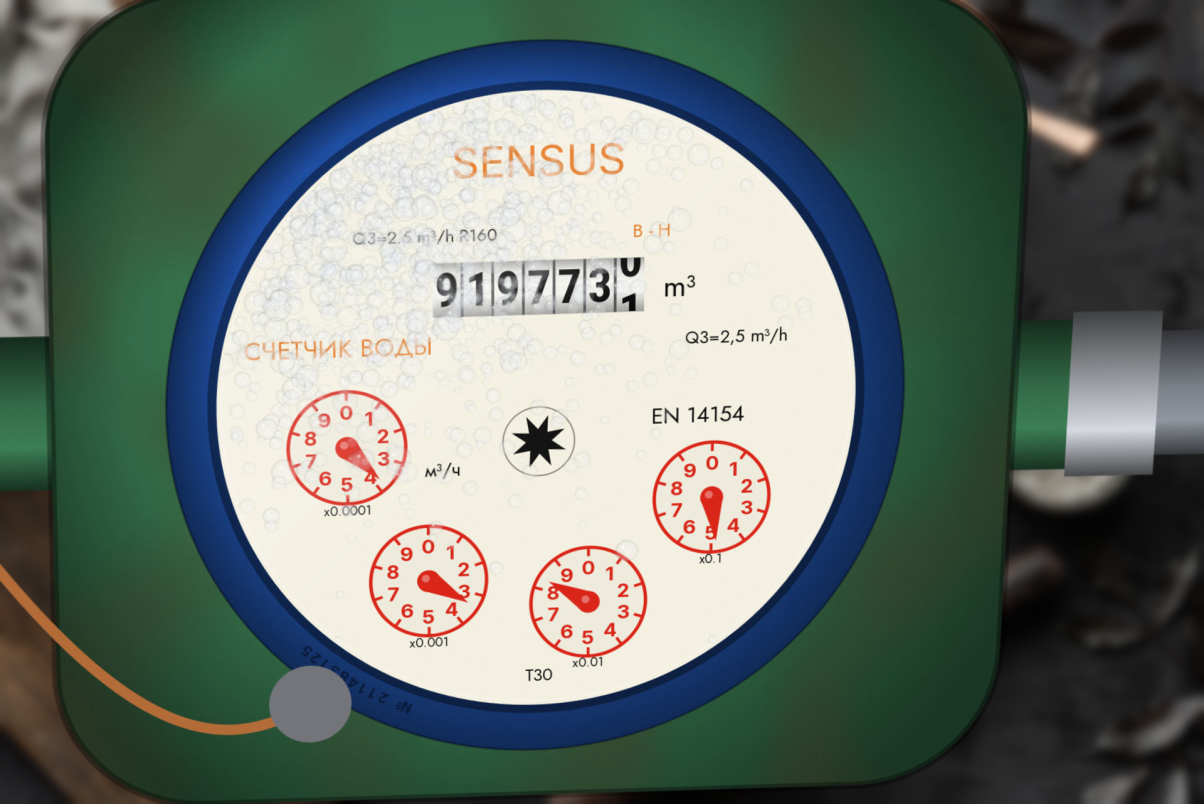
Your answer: {"value": 9197730.4833, "unit": "m³"}
